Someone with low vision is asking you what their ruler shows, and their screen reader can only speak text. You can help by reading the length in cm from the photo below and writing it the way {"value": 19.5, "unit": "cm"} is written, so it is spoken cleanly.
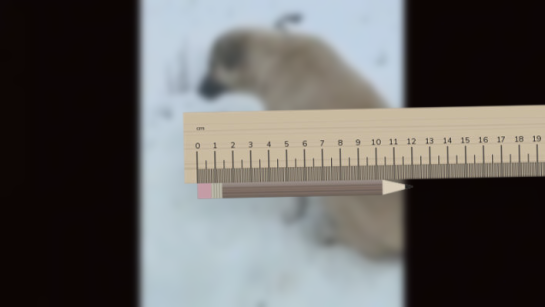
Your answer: {"value": 12, "unit": "cm"}
